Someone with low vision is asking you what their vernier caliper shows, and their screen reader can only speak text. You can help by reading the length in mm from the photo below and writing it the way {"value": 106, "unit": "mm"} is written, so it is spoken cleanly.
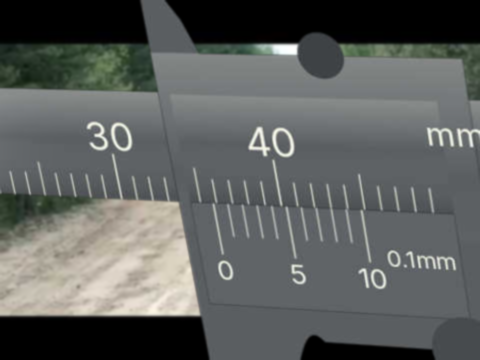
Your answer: {"value": 35.8, "unit": "mm"}
